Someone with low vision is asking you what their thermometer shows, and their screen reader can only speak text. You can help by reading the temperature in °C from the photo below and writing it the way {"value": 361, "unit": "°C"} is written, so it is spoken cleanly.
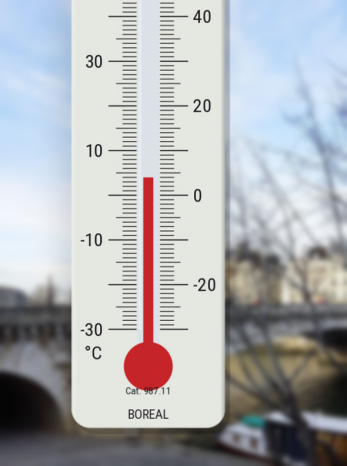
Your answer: {"value": 4, "unit": "°C"}
